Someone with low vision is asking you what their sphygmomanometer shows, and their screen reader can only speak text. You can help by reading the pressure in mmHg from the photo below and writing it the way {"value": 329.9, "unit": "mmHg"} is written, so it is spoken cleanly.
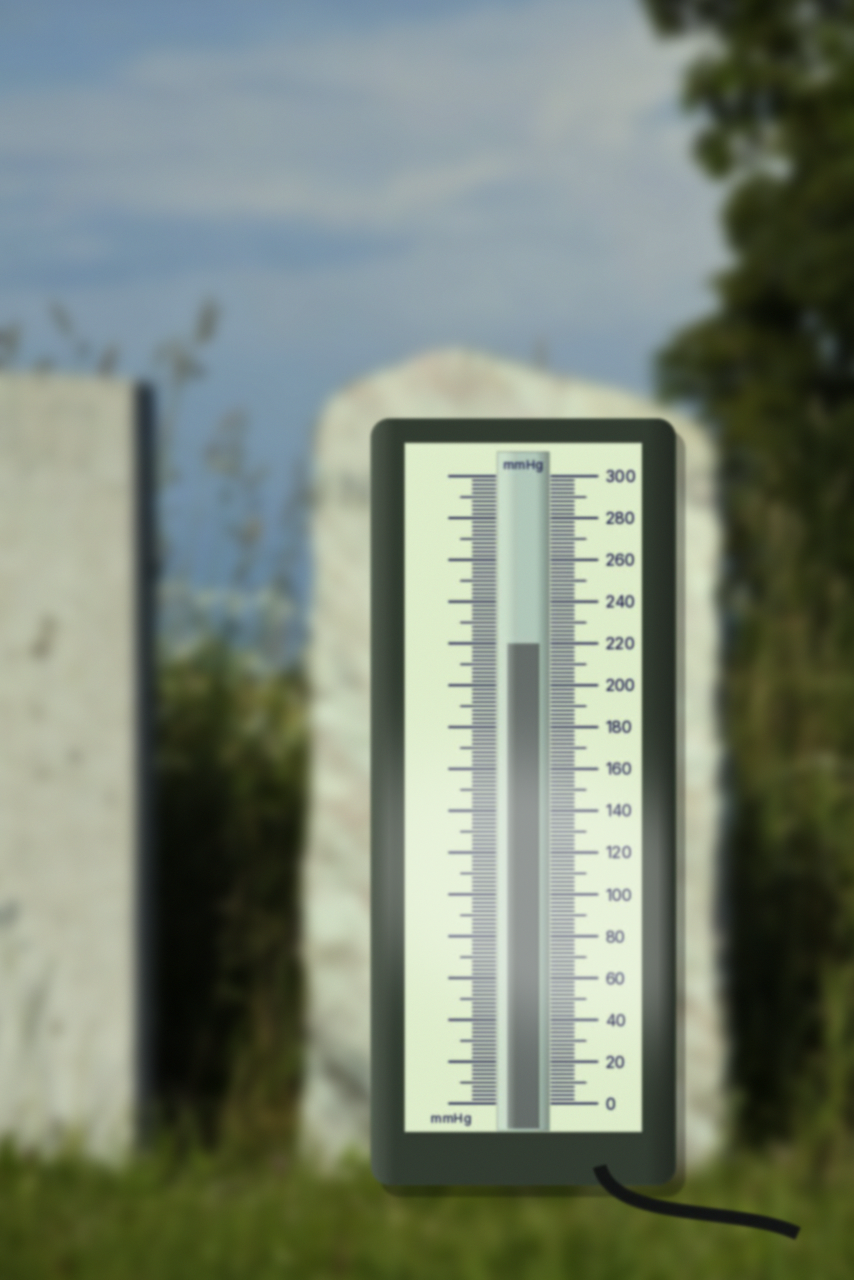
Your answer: {"value": 220, "unit": "mmHg"}
